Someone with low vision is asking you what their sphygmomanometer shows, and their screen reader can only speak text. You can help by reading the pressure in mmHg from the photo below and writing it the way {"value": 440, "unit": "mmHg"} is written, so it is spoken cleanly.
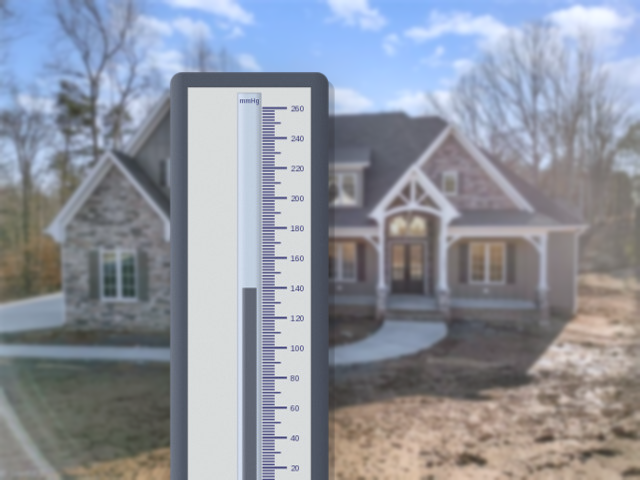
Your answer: {"value": 140, "unit": "mmHg"}
